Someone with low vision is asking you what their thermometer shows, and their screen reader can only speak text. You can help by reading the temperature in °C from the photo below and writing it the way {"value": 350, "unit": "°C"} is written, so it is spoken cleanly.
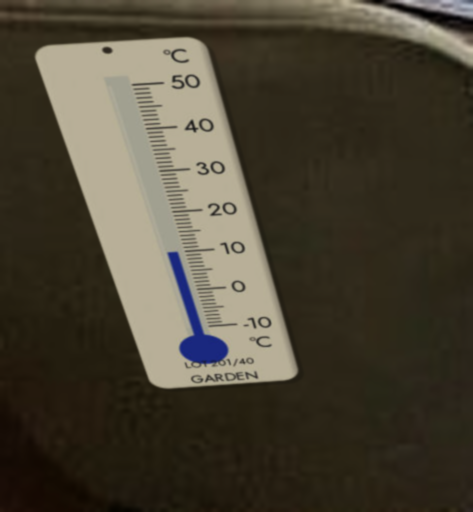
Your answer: {"value": 10, "unit": "°C"}
